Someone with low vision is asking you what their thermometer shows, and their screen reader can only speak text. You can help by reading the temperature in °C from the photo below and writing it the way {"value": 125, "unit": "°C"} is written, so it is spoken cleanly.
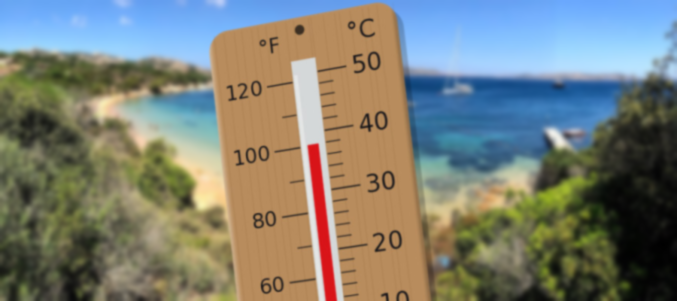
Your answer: {"value": 38, "unit": "°C"}
